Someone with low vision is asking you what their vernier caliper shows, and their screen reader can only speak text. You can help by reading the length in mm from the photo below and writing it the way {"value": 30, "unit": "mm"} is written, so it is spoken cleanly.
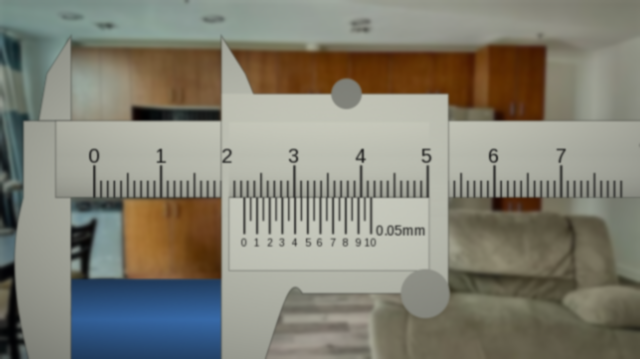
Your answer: {"value": 22.5, "unit": "mm"}
